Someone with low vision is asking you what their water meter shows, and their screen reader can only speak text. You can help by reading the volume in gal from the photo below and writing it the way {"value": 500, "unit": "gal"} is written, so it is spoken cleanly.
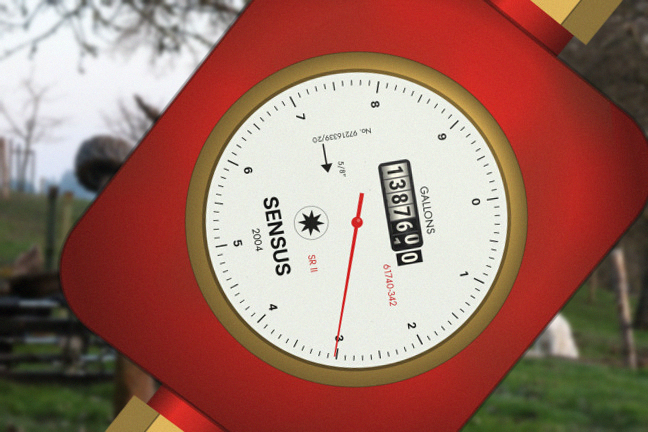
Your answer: {"value": 1387603.0, "unit": "gal"}
